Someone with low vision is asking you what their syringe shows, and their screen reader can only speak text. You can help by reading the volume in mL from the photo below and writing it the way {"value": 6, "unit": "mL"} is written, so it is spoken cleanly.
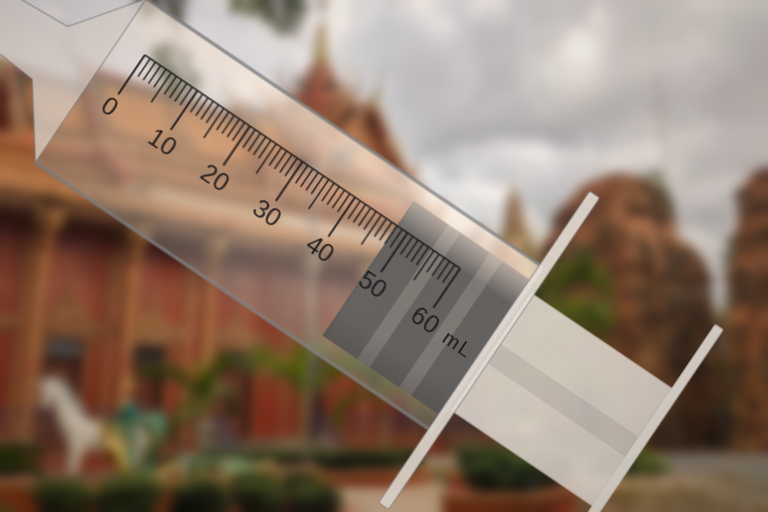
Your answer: {"value": 48, "unit": "mL"}
